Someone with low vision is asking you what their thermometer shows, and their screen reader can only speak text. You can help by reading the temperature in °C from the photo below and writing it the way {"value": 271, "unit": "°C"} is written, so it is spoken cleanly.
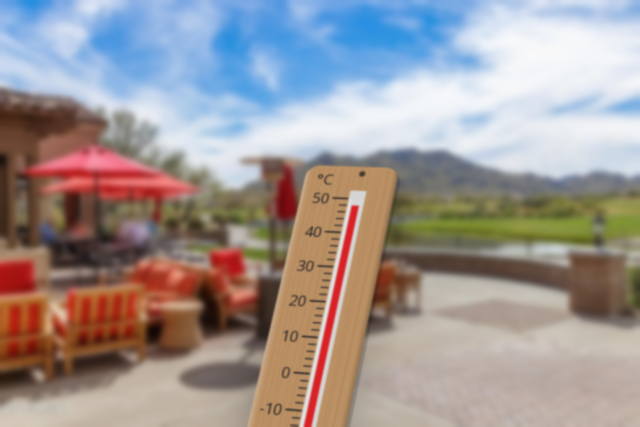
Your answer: {"value": 48, "unit": "°C"}
